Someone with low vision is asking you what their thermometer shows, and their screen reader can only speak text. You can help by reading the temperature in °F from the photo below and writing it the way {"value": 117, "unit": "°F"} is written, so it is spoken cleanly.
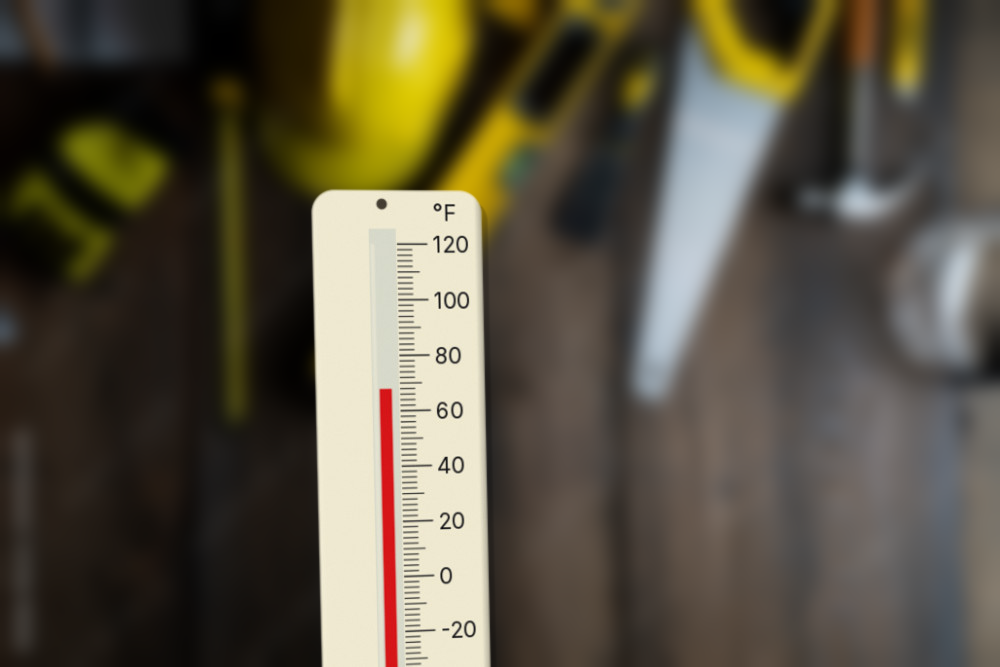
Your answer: {"value": 68, "unit": "°F"}
